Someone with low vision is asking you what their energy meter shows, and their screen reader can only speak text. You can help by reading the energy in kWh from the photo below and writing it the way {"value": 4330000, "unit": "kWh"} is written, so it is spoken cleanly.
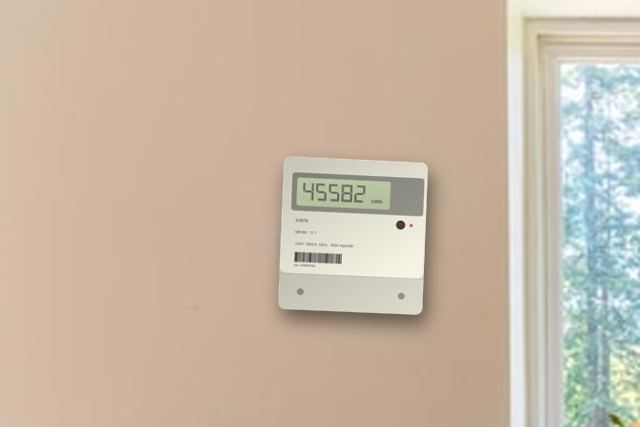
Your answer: {"value": 45582, "unit": "kWh"}
